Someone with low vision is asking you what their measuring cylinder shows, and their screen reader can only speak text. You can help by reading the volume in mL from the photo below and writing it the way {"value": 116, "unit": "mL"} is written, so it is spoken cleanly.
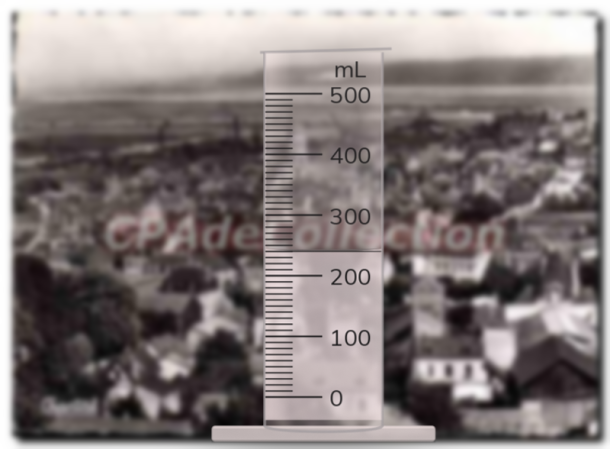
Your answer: {"value": 240, "unit": "mL"}
